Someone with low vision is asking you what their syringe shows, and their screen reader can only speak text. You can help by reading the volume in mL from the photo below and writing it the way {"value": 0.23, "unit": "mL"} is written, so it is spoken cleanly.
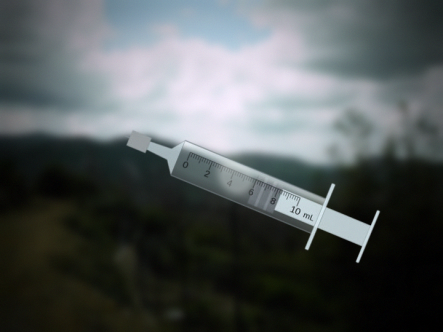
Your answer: {"value": 6, "unit": "mL"}
